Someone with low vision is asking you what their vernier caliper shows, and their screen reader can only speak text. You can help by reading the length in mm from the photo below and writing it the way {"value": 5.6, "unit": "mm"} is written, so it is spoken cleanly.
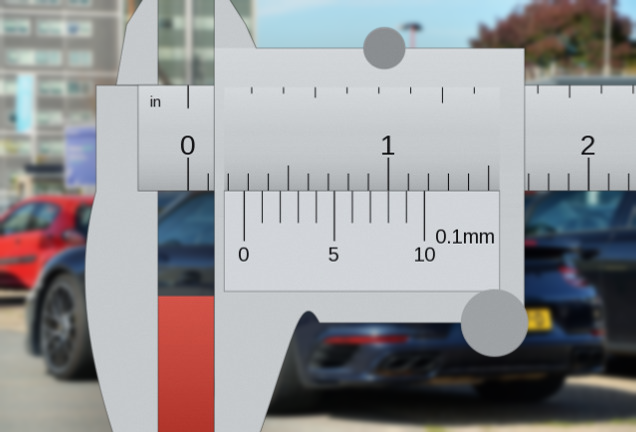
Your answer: {"value": 2.8, "unit": "mm"}
